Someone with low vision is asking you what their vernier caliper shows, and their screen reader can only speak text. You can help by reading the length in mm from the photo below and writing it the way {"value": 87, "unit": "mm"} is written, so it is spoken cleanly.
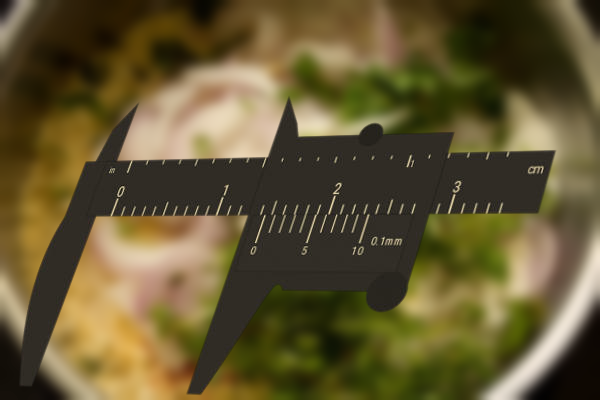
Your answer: {"value": 14.4, "unit": "mm"}
